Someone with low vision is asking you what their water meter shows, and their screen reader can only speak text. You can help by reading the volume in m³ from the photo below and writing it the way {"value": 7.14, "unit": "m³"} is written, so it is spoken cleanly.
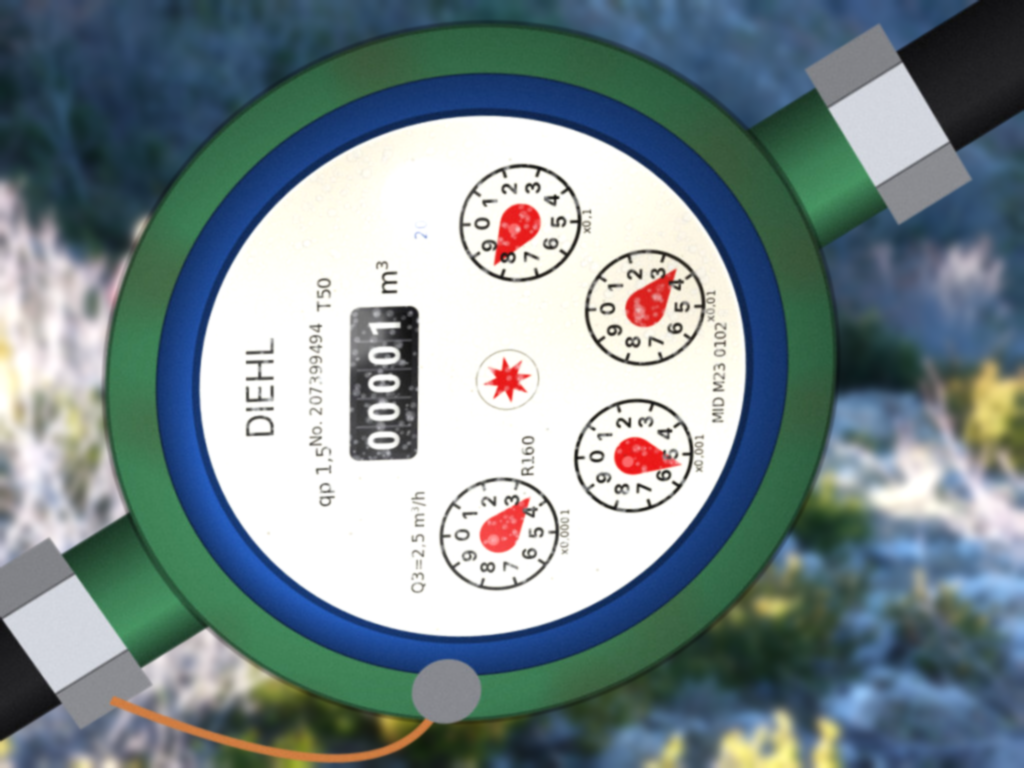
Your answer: {"value": 1.8353, "unit": "m³"}
